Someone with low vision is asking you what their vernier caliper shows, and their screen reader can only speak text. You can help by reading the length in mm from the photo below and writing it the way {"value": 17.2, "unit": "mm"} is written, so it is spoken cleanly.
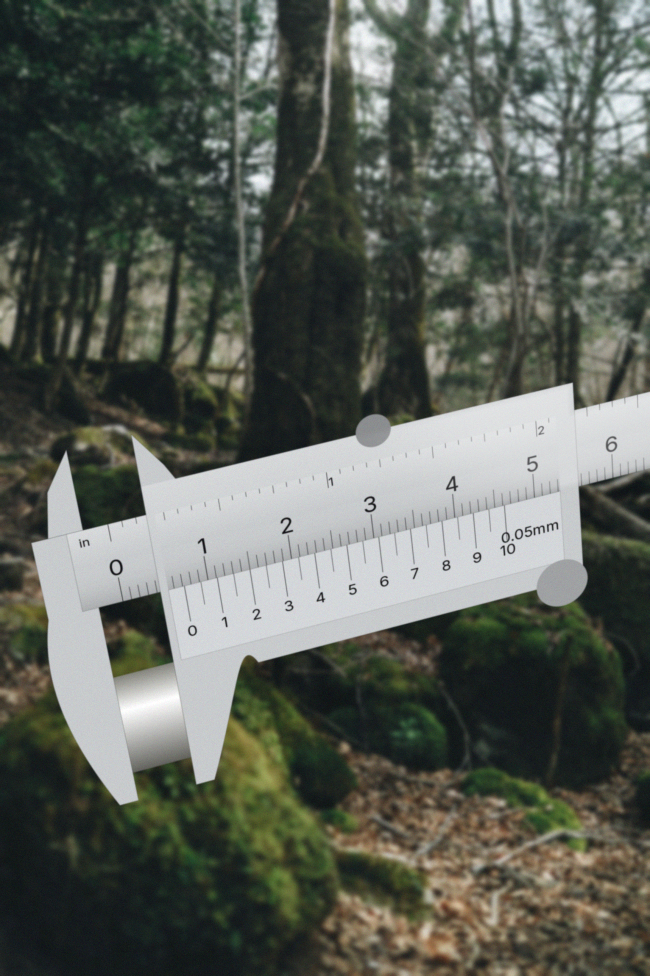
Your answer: {"value": 7.2, "unit": "mm"}
